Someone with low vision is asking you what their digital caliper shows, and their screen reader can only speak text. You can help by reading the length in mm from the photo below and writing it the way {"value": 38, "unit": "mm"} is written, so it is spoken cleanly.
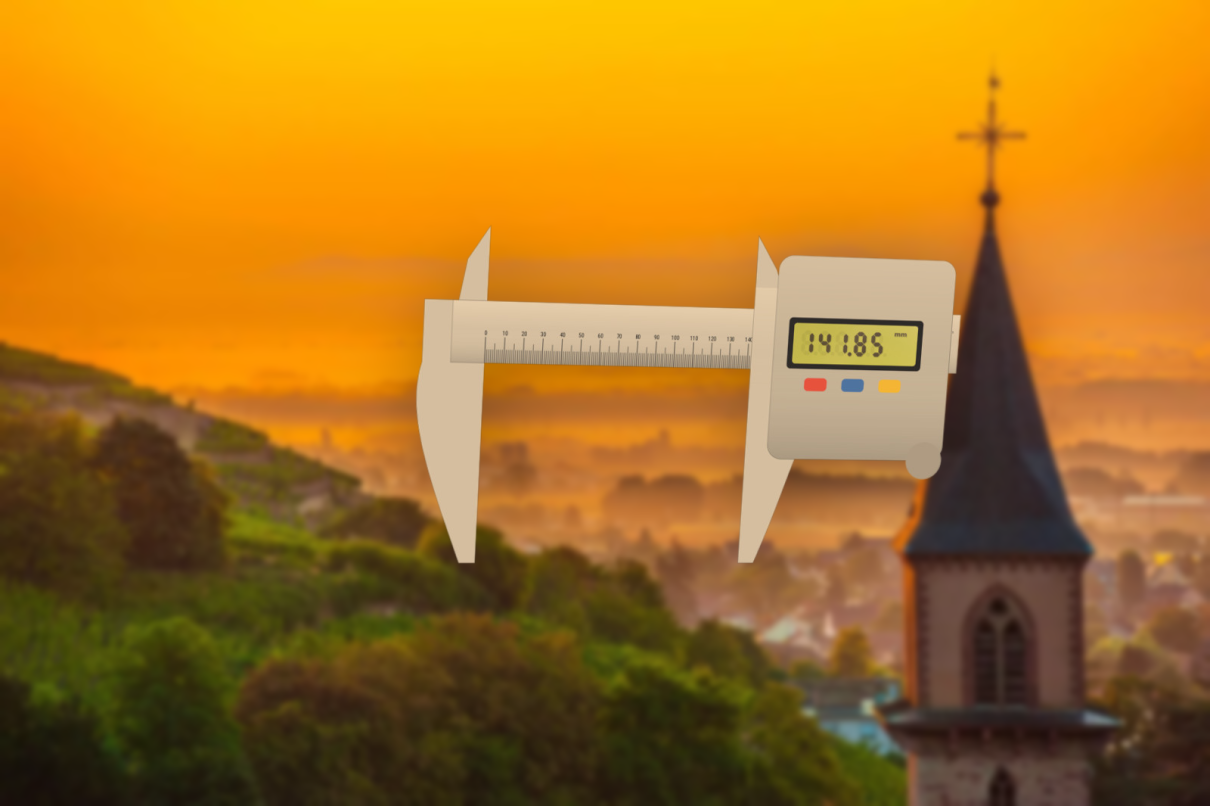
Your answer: {"value": 141.85, "unit": "mm"}
